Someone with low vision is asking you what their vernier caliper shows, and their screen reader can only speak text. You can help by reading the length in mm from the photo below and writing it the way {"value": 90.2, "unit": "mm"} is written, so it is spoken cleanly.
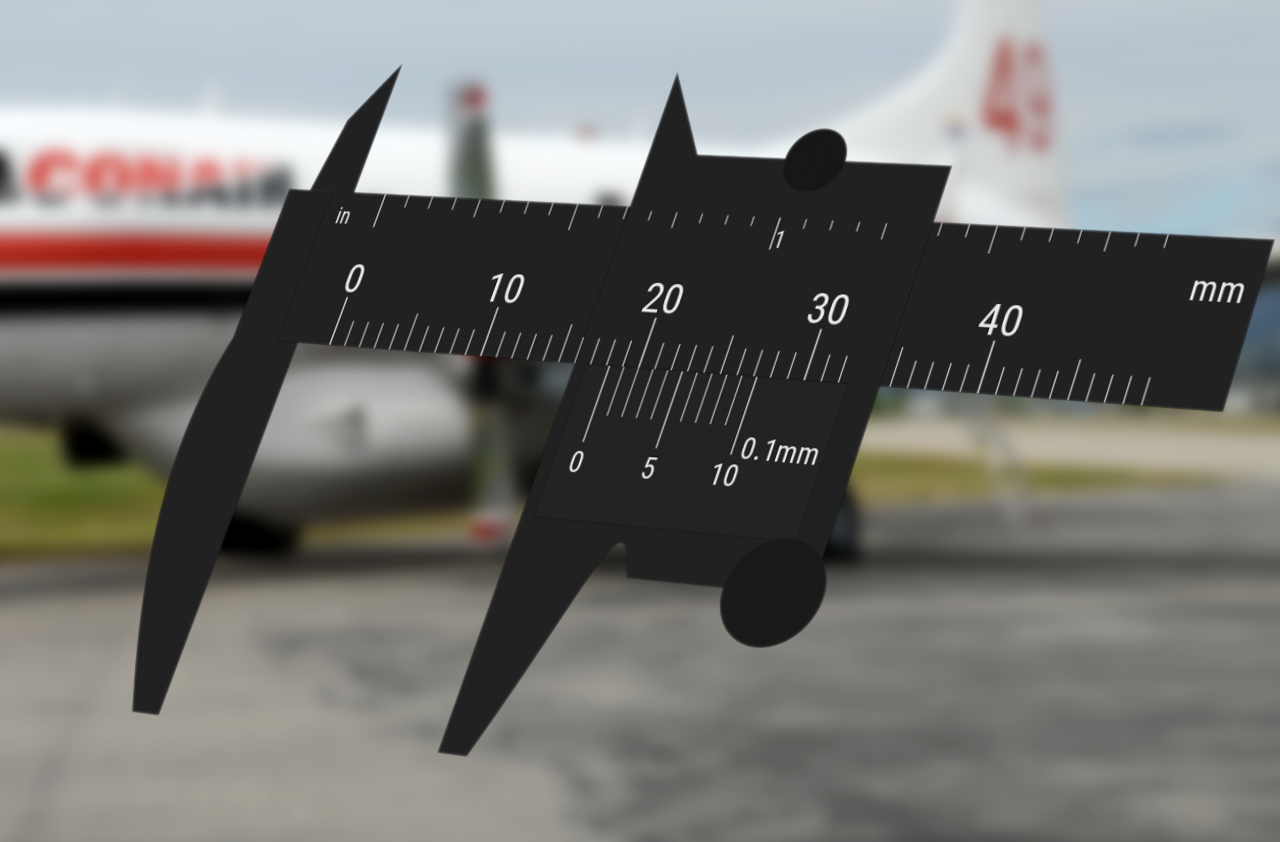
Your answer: {"value": 18.2, "unit": "mm"}
